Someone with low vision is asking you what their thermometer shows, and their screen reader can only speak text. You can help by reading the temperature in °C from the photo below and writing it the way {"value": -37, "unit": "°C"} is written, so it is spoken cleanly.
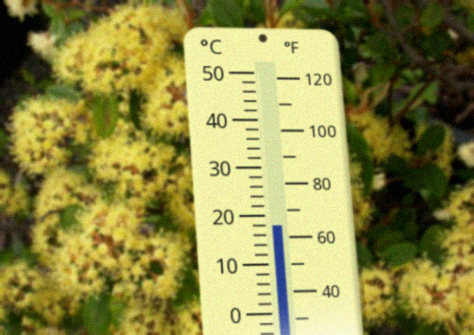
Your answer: {"value": 18, "unit": "°C"}
